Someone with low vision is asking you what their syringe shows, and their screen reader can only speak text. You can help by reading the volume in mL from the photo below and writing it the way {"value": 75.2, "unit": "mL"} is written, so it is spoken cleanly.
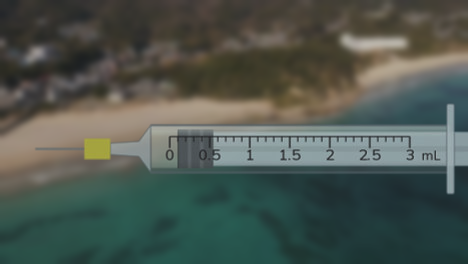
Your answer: {"value": 0.1, "unit": "mL"}
